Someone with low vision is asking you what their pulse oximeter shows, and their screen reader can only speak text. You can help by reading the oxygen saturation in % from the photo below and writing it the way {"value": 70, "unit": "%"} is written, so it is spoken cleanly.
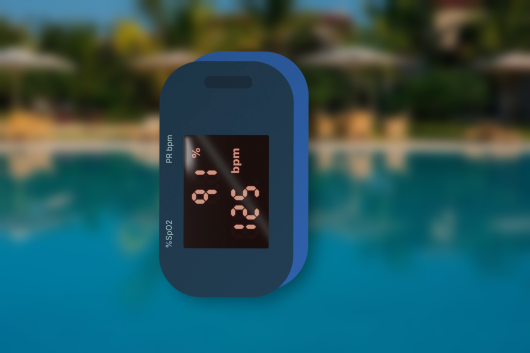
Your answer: {"value": 91, "unit": "%"}
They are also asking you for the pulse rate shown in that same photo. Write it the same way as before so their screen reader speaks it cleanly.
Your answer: {"value": 125, "unit": "bpm"}
